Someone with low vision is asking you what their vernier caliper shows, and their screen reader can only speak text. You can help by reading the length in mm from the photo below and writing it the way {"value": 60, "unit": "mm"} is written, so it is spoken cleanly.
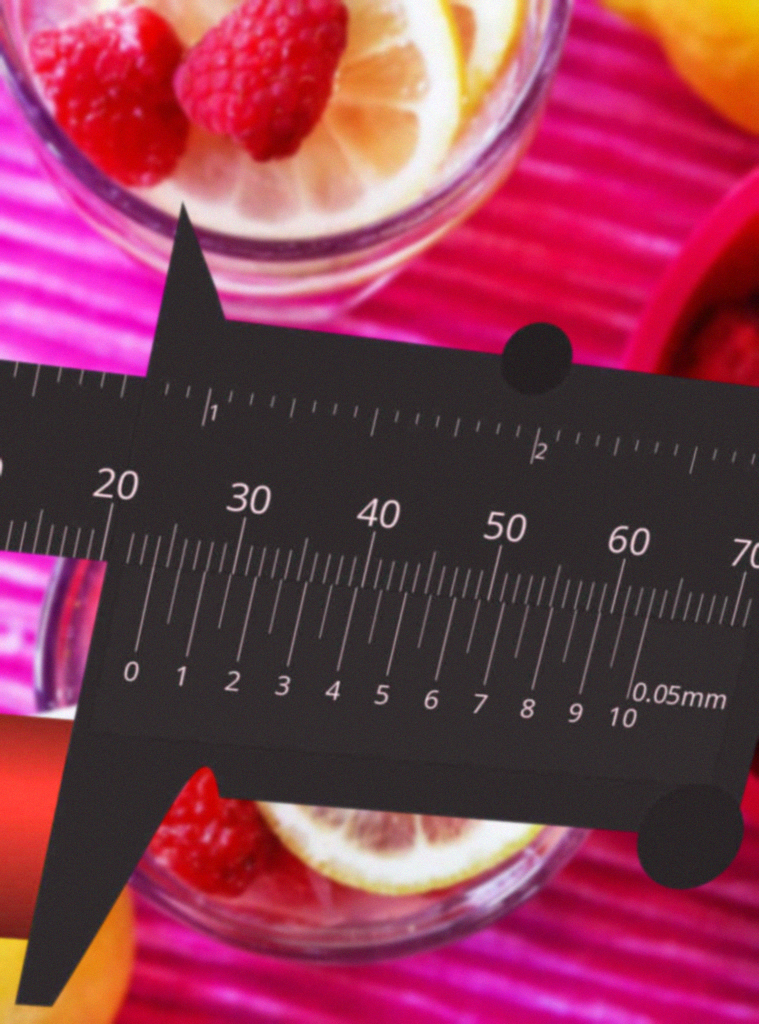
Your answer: {"value": 24.0, "unit": "mm"}
